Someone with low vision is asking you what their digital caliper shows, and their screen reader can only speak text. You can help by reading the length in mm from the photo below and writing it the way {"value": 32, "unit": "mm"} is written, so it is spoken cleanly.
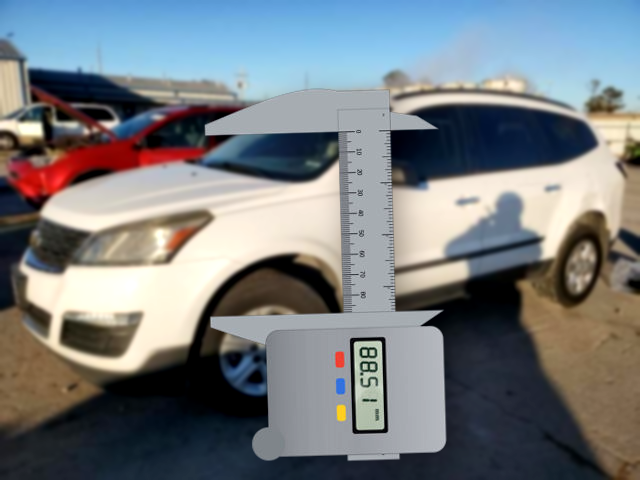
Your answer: {"value": 88.51, "unit": "mm"}
